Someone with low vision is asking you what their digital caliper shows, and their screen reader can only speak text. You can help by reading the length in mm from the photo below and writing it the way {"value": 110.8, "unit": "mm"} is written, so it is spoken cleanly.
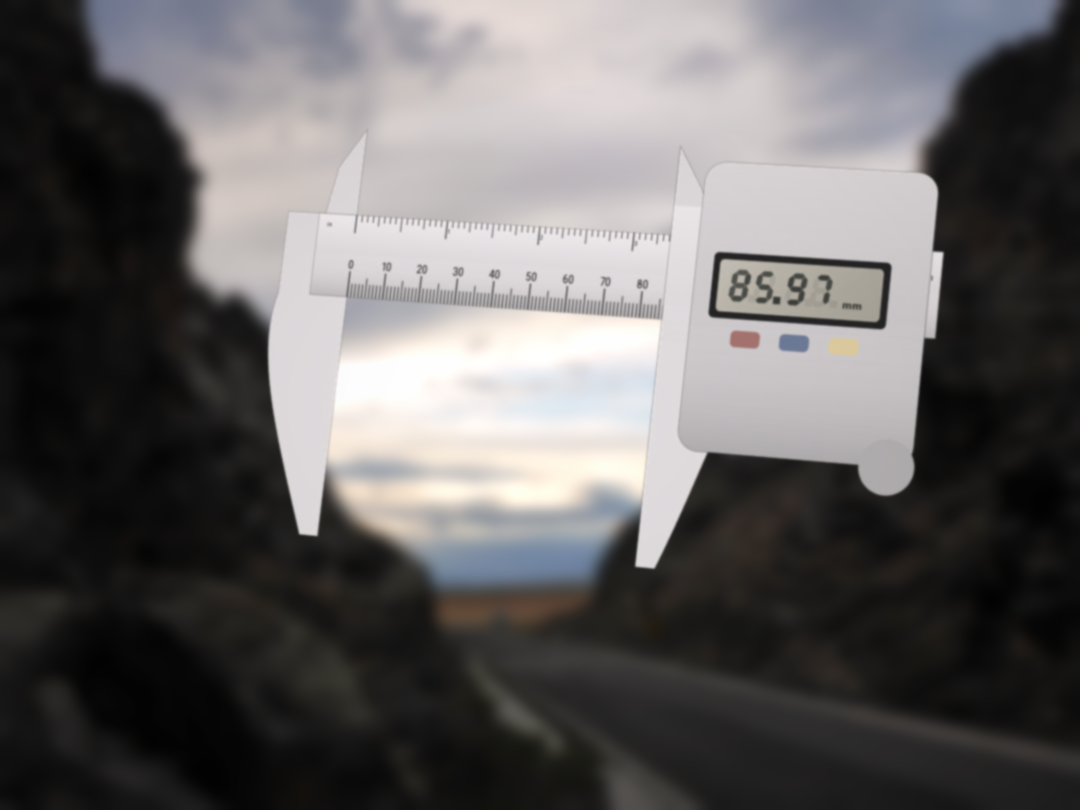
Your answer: {"value": 85.97, "unit": "mm"}
